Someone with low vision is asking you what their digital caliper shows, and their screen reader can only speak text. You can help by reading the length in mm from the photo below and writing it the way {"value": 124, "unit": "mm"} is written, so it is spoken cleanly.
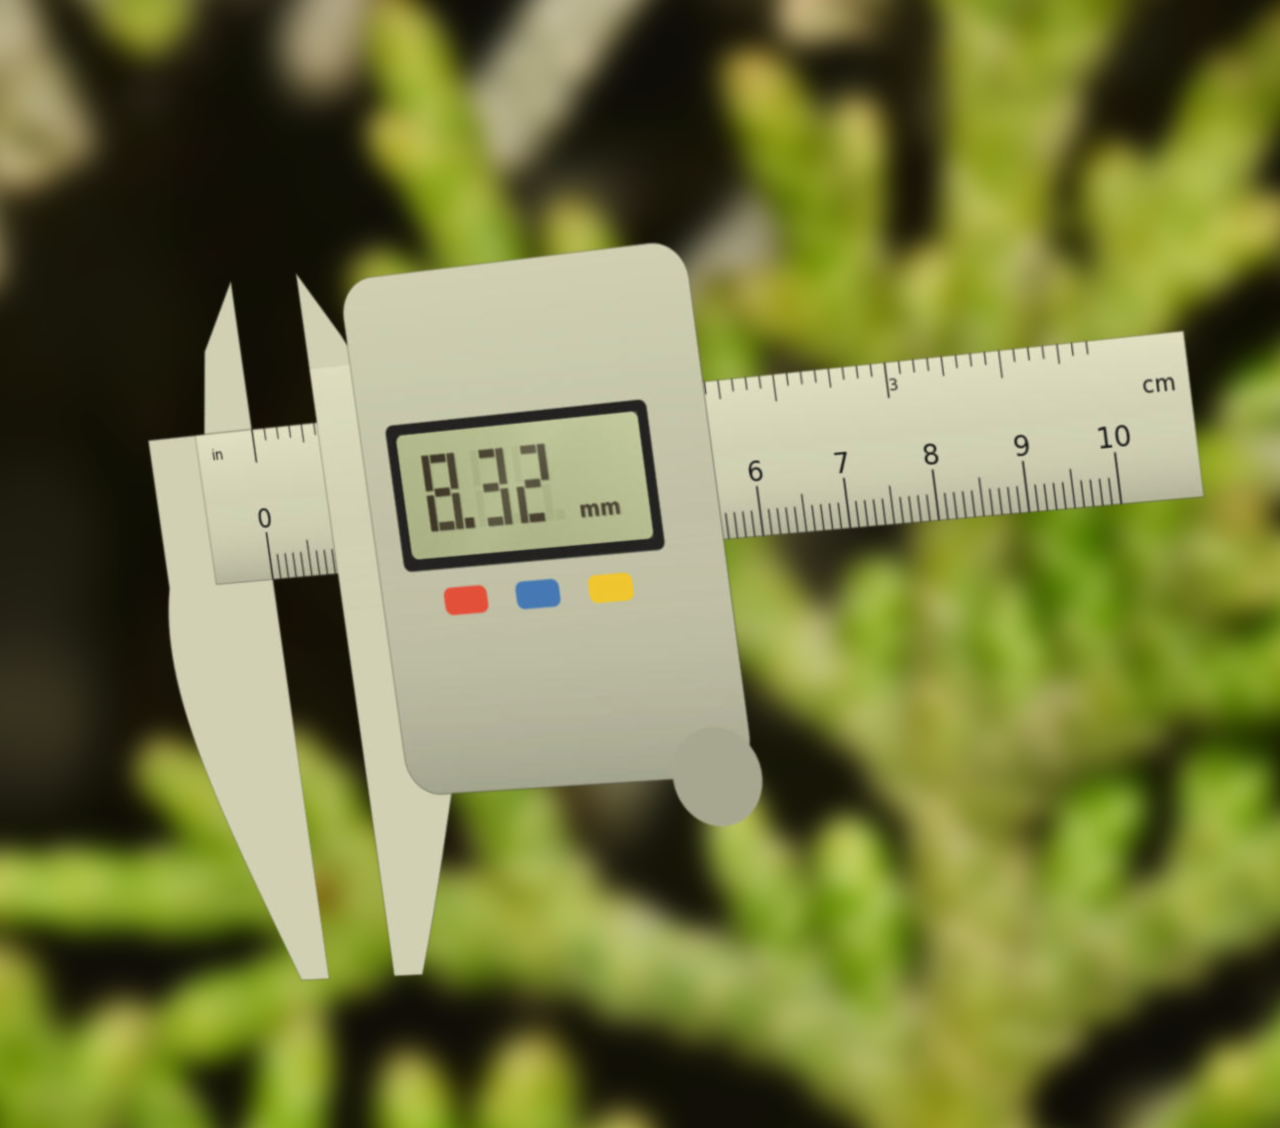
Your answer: {"value": 8.32, "unit": "mm"}
